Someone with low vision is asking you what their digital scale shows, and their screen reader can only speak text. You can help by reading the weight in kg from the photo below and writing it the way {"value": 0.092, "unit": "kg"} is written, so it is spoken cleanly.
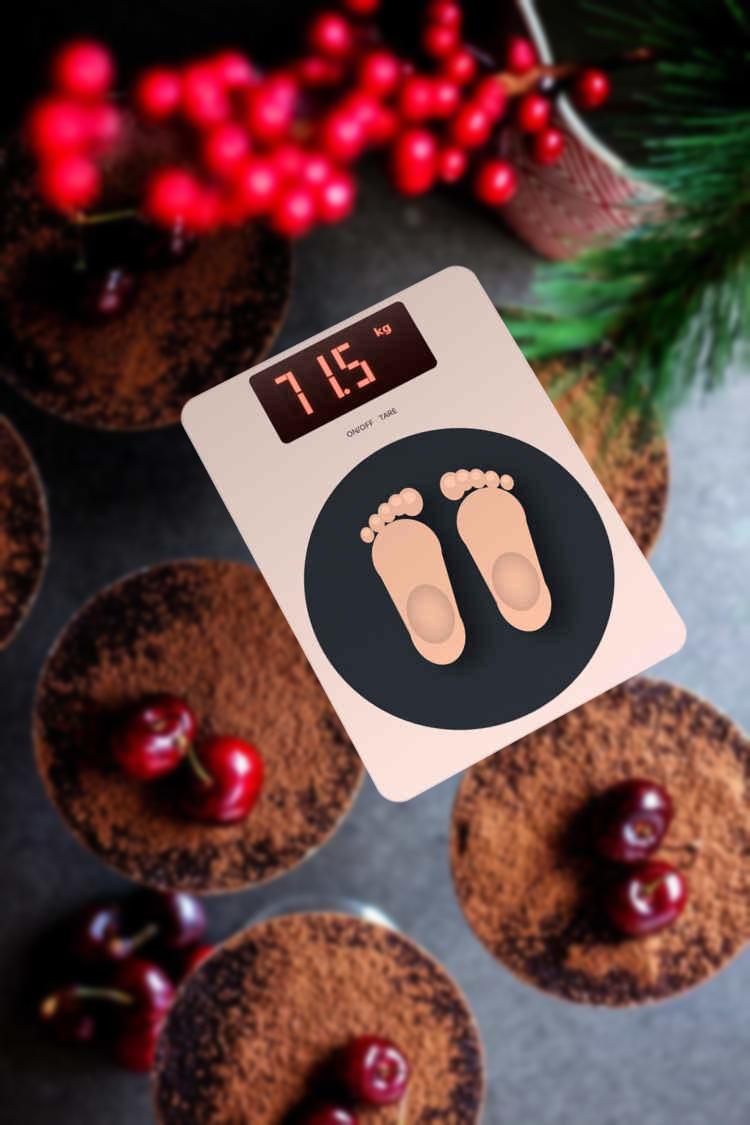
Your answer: {"value": 71.5, "unit": "kg"}
